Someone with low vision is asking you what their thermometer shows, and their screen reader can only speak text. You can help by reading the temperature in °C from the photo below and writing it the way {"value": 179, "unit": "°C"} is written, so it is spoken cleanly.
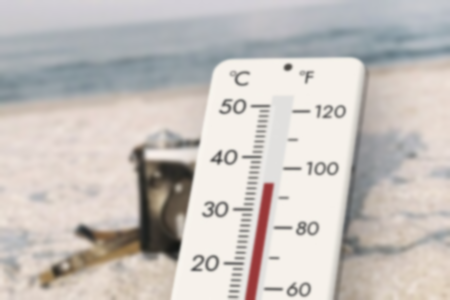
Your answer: {"value": 35, "unit": "°C"}
